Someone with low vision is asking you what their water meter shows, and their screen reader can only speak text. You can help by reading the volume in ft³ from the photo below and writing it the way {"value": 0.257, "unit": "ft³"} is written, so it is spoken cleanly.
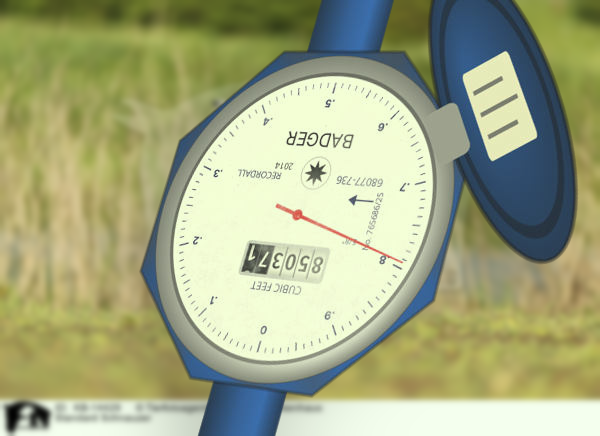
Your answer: {"value": 850370.79, "unit": "ft³"}
